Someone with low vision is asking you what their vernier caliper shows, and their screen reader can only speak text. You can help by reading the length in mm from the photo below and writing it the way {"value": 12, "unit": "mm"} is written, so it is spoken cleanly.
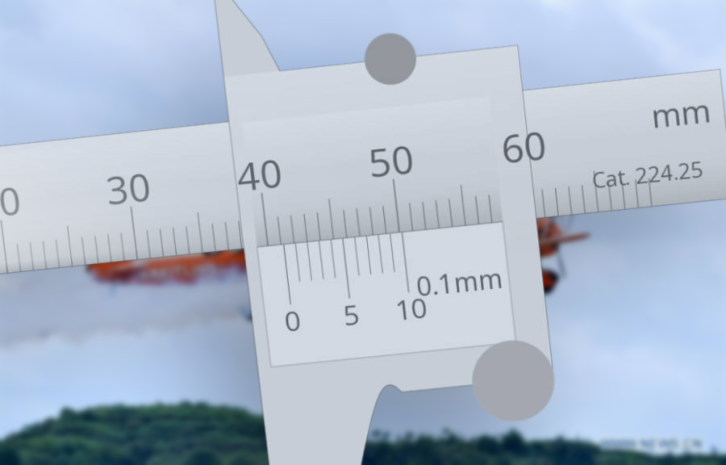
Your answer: {"value": 41.2, "unit": "mm"}
